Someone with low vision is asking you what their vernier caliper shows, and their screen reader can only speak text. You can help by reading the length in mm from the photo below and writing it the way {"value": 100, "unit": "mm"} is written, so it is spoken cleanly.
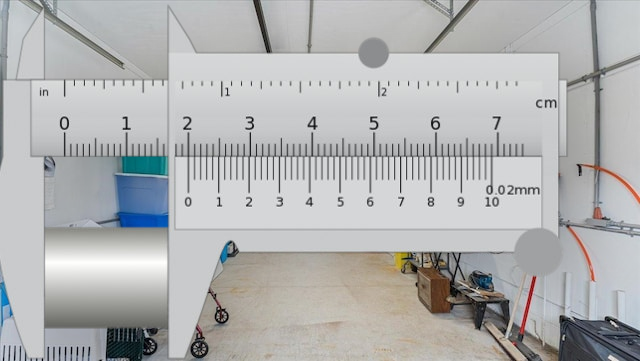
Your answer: {"value": 20.0, "unit": "mm"}
